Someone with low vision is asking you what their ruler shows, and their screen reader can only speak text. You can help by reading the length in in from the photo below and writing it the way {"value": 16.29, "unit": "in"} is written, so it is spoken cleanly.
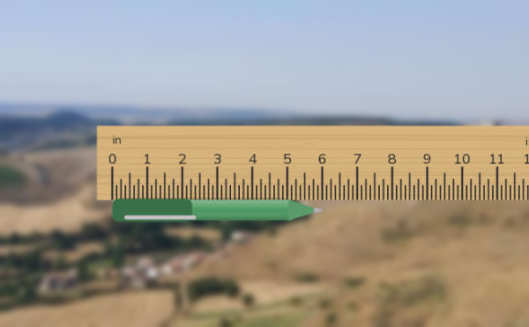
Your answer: {"value": 6, "unit": "in"}
